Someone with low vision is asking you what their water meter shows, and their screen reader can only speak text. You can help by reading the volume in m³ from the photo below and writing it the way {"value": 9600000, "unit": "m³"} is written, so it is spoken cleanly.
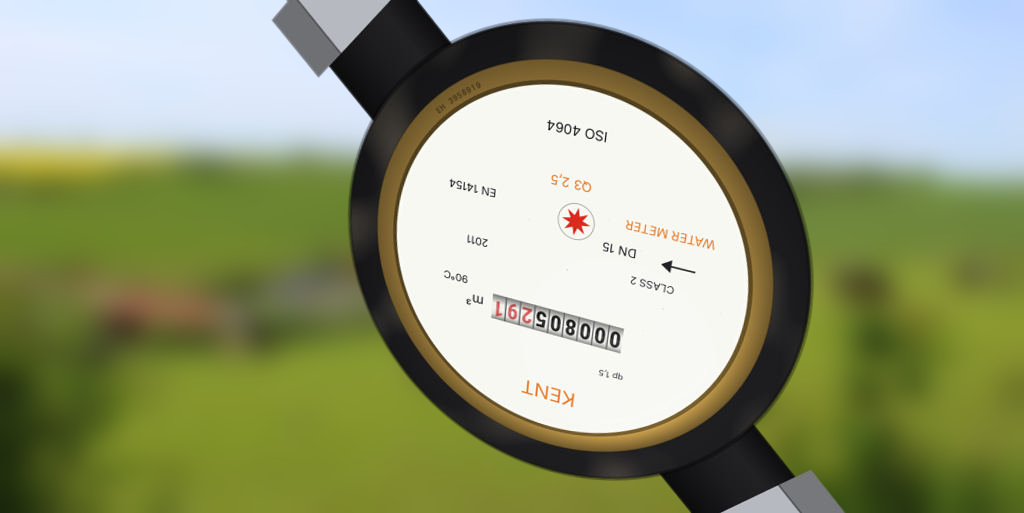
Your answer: {"value": 805.291, "unit": "m³"}
